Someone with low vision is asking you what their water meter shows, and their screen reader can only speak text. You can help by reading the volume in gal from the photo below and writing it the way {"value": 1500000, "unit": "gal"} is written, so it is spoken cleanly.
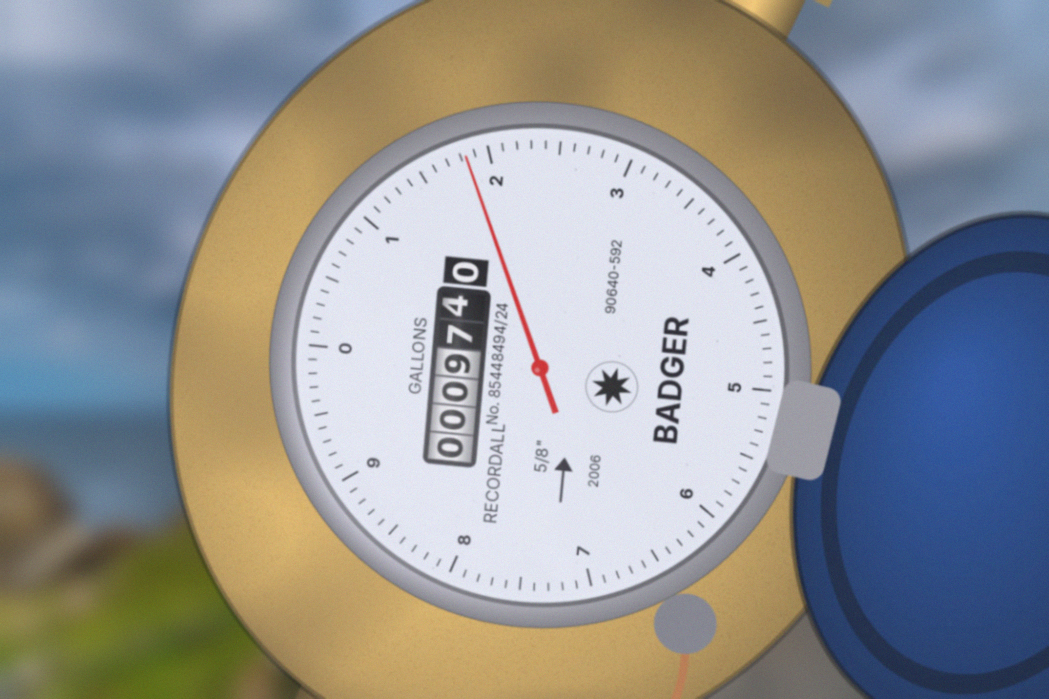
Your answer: {"value": 9741.8, "unit": "gal"}
